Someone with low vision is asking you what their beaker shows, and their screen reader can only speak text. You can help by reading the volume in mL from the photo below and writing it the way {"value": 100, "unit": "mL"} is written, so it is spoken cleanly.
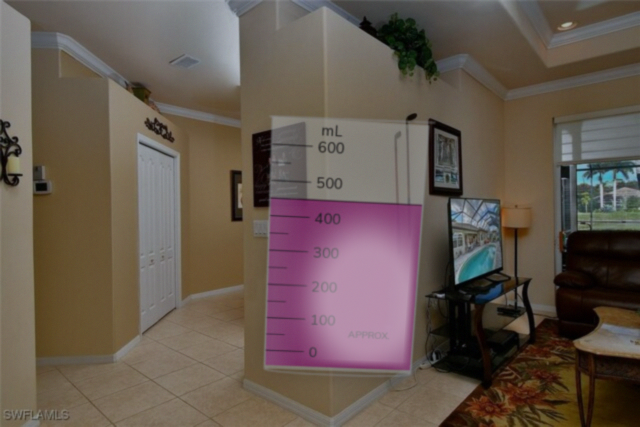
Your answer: {"value": 450, "unit": "mL"}
